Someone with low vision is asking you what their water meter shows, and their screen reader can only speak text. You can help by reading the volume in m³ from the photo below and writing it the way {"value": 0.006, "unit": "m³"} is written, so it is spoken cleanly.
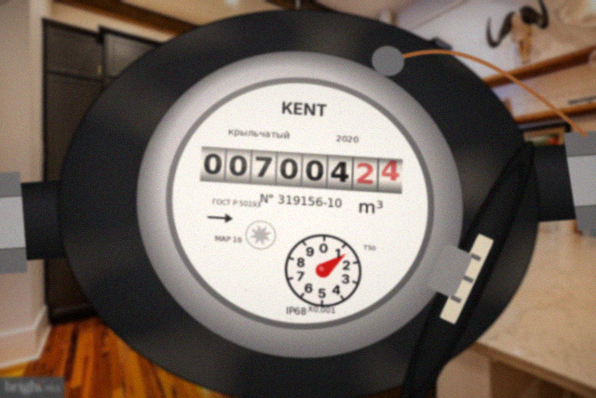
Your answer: {"value": 7004.241, "unit": "m³"}
